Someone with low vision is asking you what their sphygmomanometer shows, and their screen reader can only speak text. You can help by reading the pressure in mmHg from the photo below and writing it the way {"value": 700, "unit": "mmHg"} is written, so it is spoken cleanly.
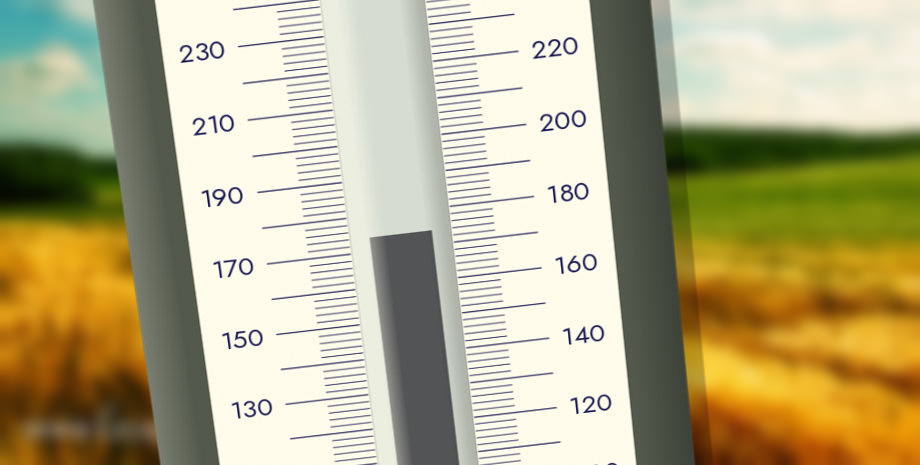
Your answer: {"value": 174, "unit": "mmHg"}
